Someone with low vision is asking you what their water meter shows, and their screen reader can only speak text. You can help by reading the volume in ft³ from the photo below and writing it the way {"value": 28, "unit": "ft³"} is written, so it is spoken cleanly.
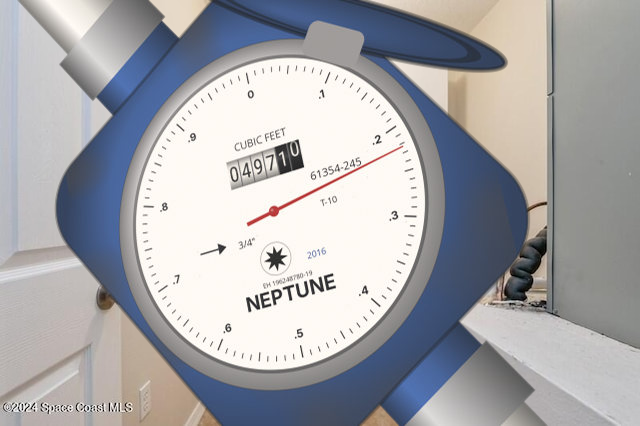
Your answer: {"value": 49710.22, "unit": "ft³"}
